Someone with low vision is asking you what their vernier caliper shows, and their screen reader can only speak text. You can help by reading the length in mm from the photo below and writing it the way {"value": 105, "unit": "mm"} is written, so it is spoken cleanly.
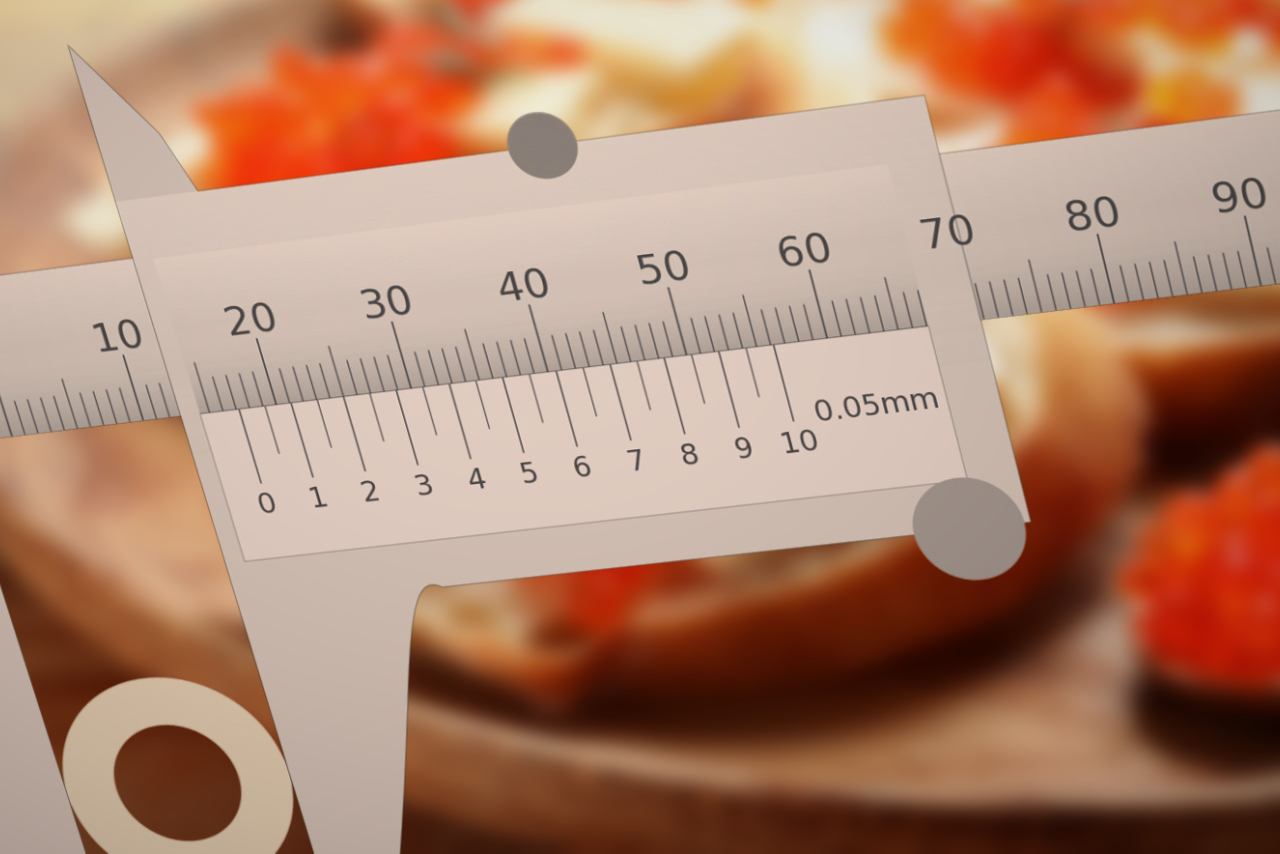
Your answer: {"value": 17.2, "unit": "mm"}
